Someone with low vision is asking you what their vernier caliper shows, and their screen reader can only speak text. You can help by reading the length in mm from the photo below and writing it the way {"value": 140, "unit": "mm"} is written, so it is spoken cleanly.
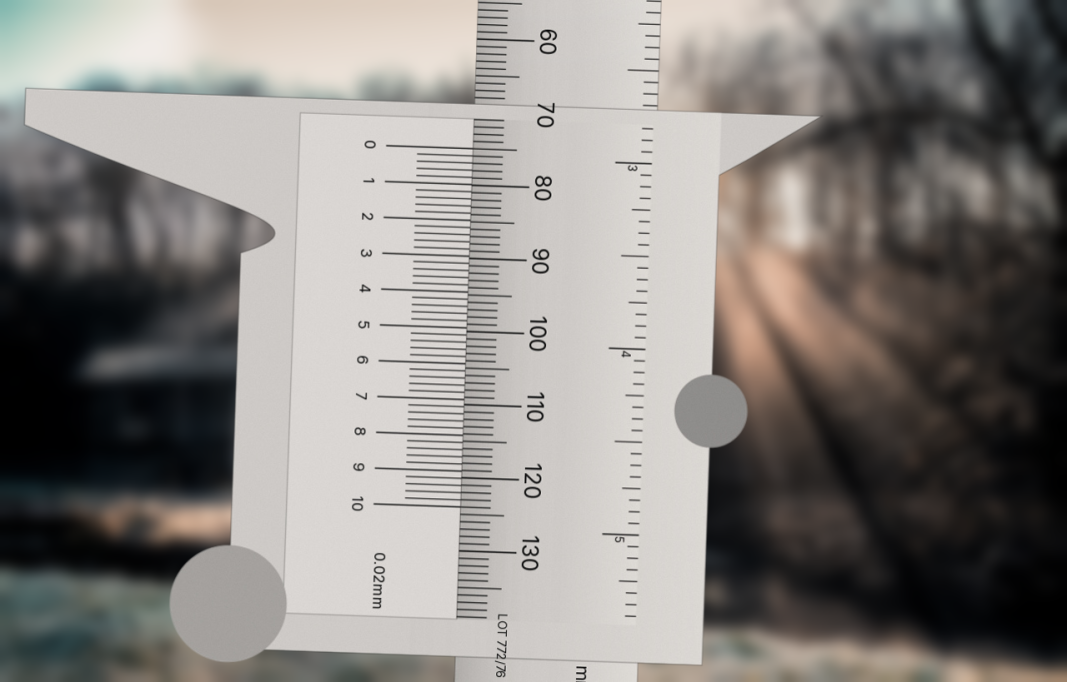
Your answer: {"value": 75.0, "unit": "mm"}
